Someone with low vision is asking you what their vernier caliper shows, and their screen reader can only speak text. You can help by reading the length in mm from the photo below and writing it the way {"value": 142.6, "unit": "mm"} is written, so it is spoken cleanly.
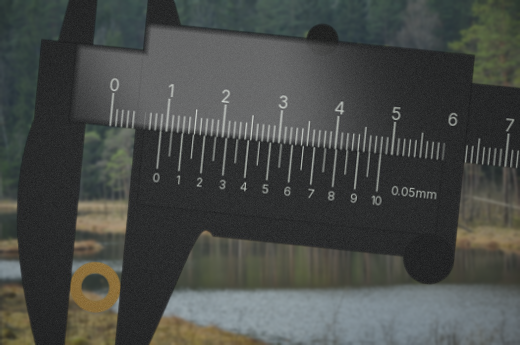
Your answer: {"value": 9.0, "unit": "mm"}
